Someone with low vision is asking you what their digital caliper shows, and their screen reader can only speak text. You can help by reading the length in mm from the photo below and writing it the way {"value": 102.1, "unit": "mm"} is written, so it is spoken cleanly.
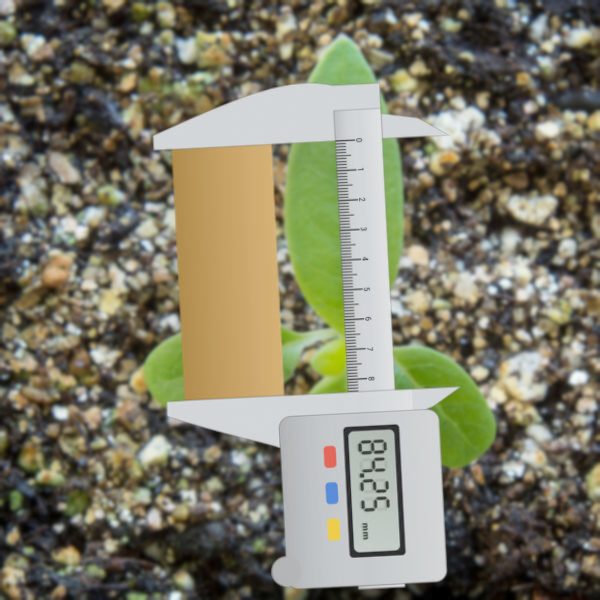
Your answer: {"value": 84.25, "unit": "mm"}
